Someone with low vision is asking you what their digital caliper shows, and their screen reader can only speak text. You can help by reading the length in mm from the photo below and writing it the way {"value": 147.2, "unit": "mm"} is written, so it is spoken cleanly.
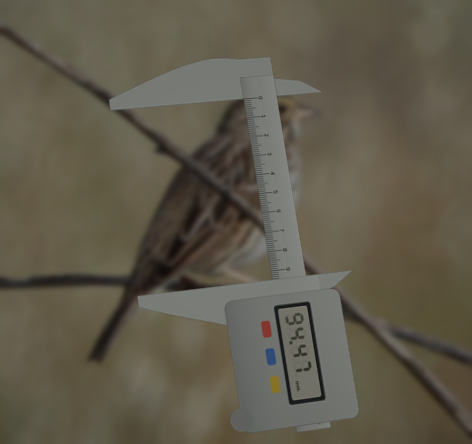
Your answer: {"value": 94.47, "unit": "mm"}
